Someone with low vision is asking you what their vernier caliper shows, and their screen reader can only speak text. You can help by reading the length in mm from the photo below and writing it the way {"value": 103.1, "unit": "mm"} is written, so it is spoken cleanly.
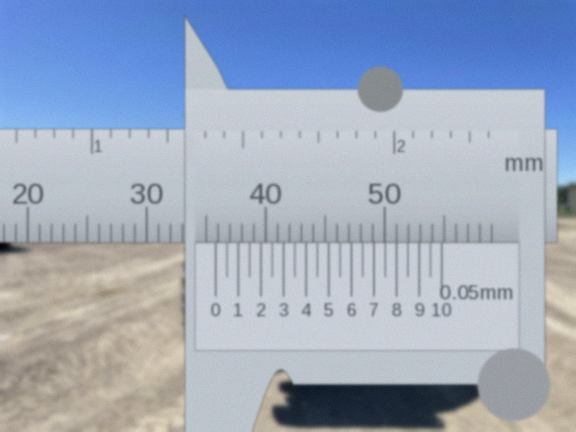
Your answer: {"value": 35.8, "unit": "mm"}
